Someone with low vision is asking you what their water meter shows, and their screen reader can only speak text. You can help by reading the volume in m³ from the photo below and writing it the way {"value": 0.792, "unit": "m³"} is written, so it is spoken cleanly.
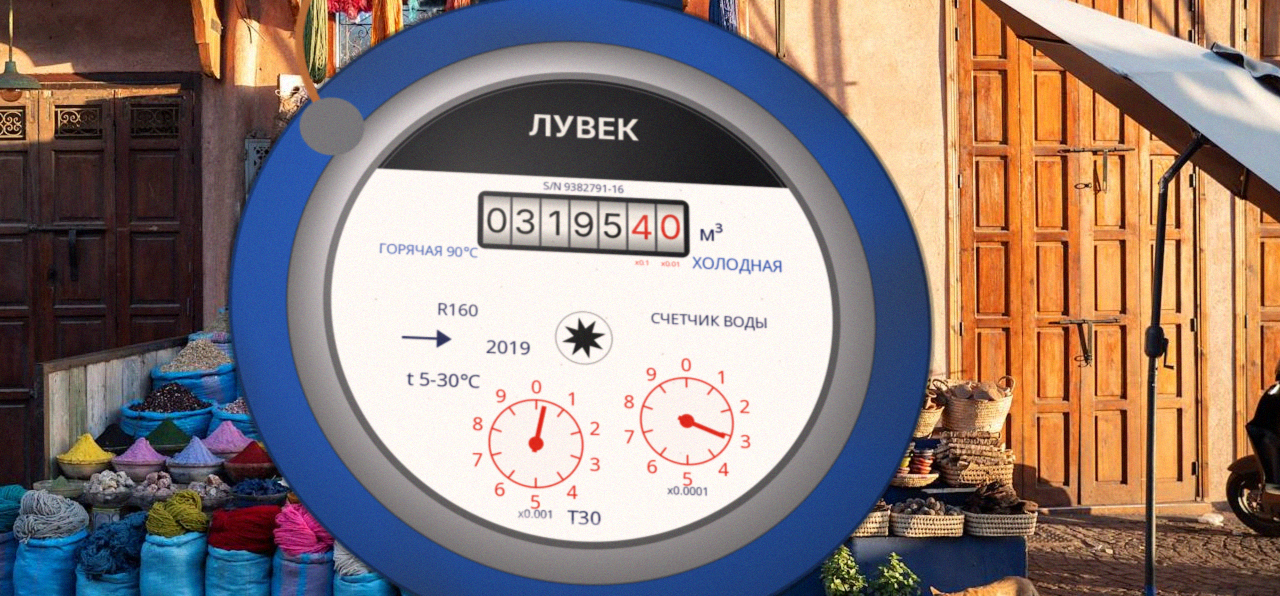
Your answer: {"value": 3195.4003, "unit": "m³"}
